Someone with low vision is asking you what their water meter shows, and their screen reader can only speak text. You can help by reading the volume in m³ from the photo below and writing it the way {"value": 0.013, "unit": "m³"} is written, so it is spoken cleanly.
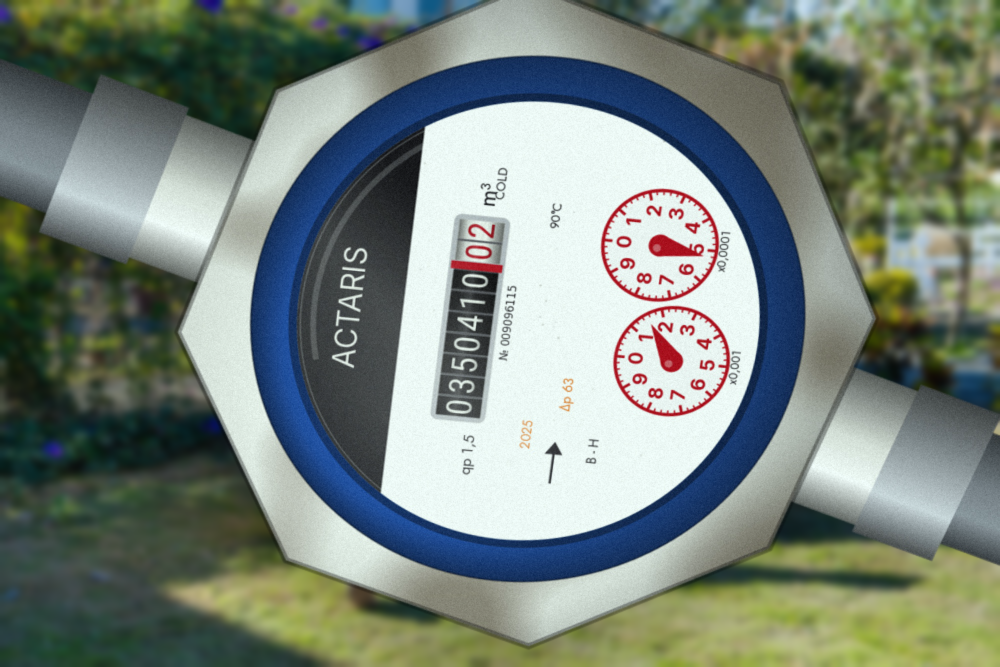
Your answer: {"value": 350410.0215, "unit": "m³"}
